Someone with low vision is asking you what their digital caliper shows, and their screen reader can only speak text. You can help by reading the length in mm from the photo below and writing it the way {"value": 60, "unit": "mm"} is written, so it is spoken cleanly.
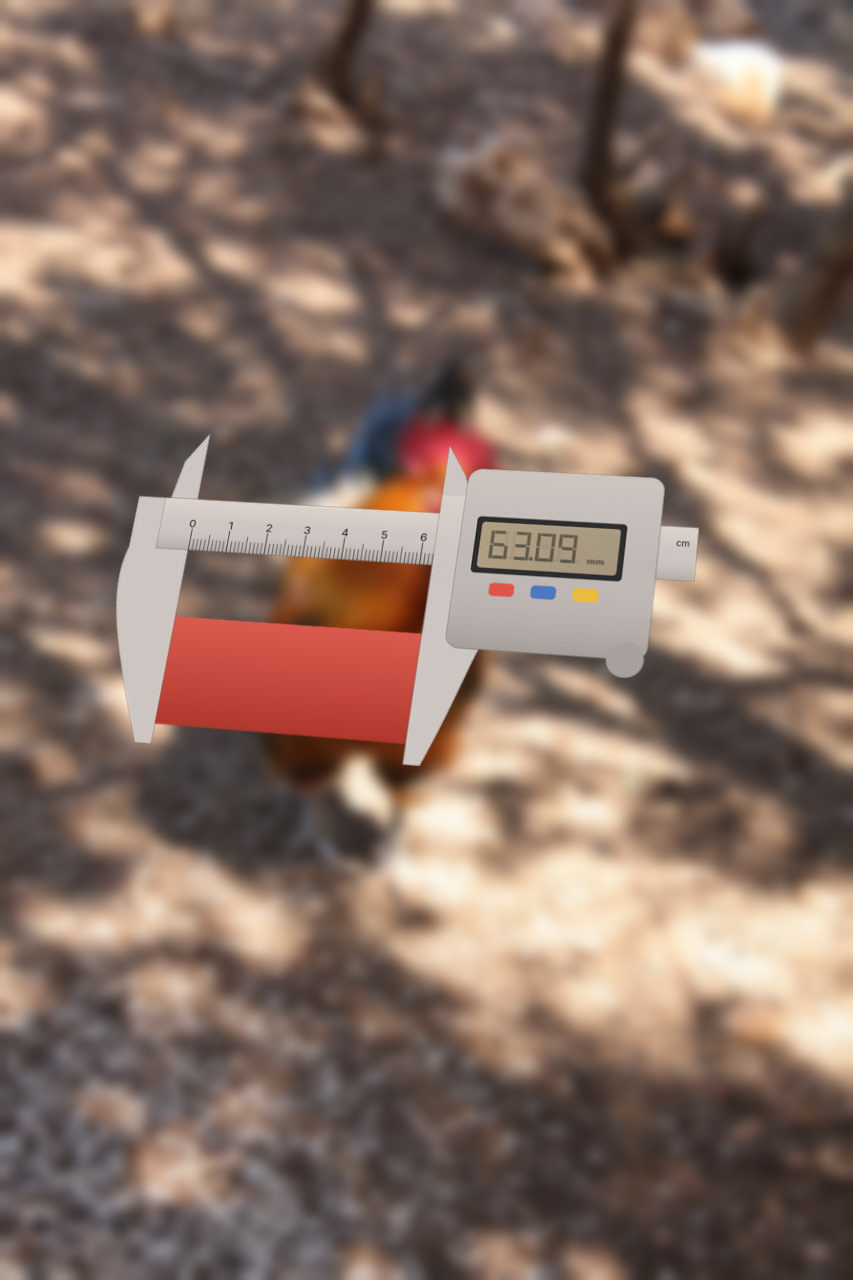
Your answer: {"value": 63.09, "unit": "mm"}
